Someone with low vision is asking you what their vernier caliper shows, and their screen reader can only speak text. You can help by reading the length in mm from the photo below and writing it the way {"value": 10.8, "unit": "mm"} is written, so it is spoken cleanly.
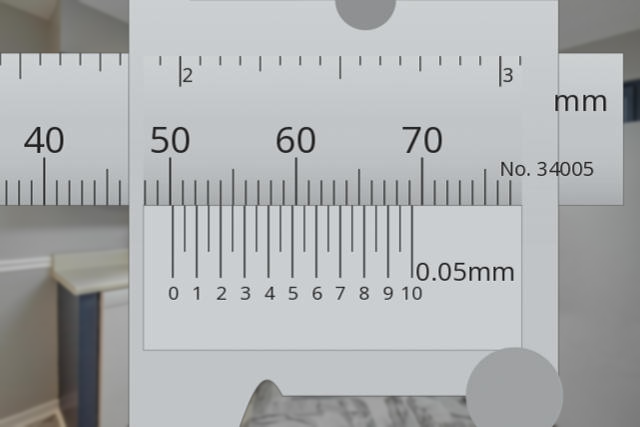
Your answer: {"value": 50.2, "unit": "mm"}
